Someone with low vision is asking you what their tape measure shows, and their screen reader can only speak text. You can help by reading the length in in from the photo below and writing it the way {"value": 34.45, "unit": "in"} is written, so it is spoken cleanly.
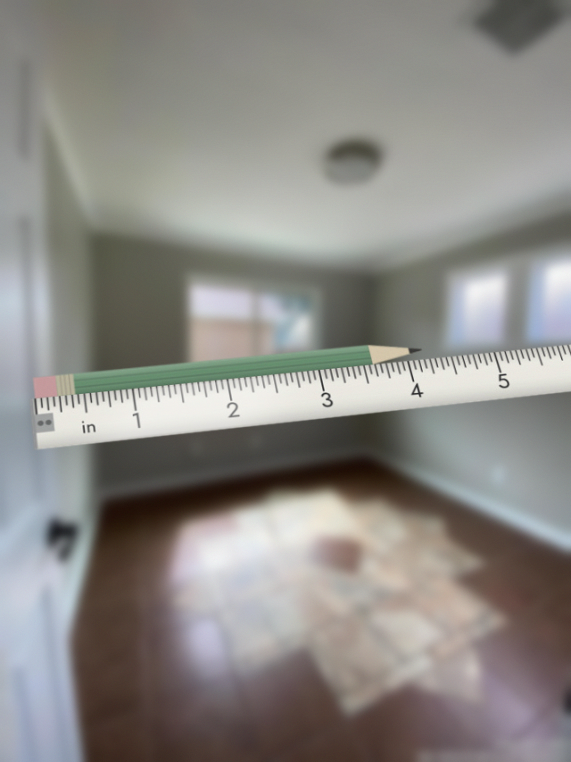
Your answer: {"value": 4.1875, "unit": "in"}
